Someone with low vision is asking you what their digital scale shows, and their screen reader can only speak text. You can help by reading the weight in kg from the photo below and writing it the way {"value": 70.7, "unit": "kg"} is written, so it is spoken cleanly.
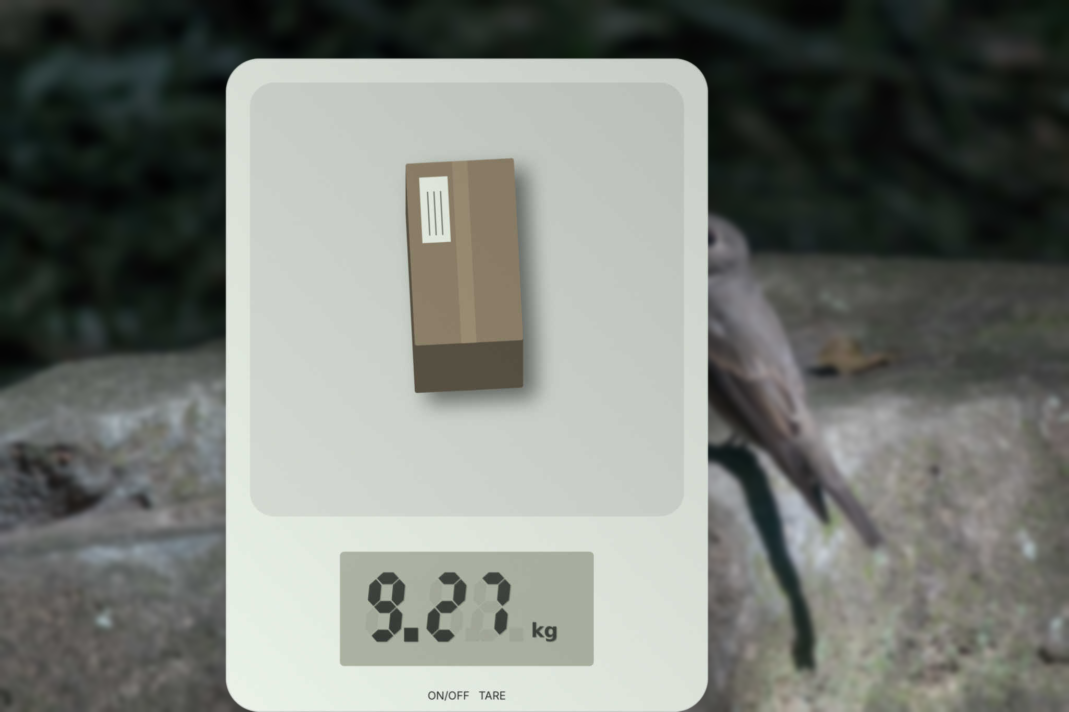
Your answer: {"value": 9.27, "unit": "kg"}
